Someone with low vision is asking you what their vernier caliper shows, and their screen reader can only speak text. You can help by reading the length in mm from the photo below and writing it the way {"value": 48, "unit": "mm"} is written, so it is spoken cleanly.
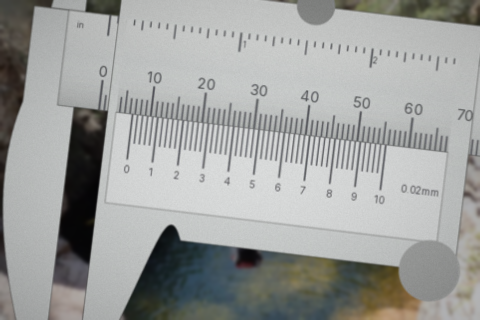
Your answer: {"value": 6.5, "unit": "mm"}
